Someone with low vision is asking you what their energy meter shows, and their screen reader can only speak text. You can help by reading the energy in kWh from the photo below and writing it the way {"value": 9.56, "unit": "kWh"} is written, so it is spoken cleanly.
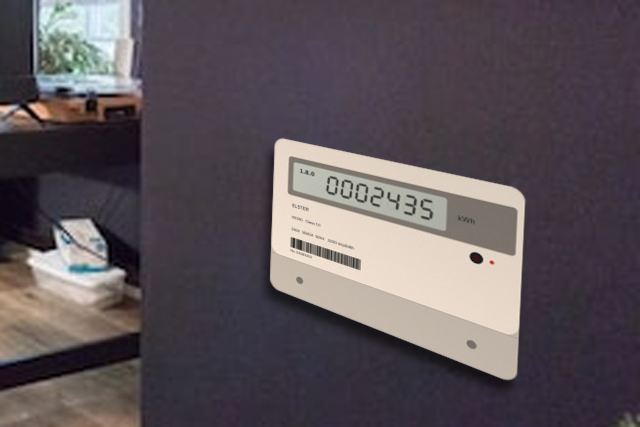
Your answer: {"value": 2435, "unit": "kWh"}
